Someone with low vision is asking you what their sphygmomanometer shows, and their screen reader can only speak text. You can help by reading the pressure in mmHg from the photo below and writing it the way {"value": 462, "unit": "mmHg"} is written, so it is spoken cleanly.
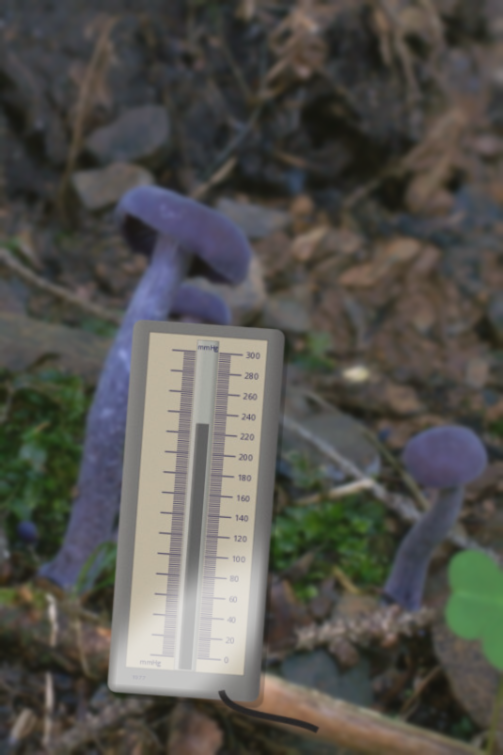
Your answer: {"value": 230, "unit": "mmHg"}
